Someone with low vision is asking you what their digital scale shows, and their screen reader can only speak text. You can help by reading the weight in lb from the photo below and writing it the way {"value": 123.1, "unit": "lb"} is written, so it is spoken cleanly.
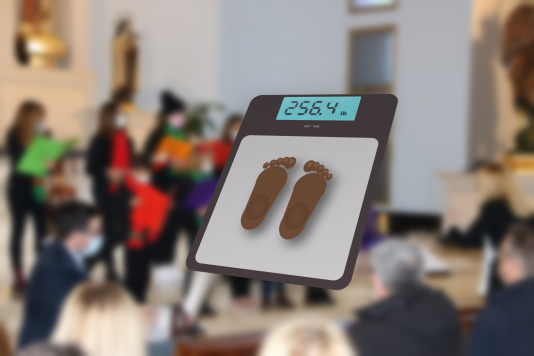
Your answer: {"value": 256.4, "unit": "lb"}
